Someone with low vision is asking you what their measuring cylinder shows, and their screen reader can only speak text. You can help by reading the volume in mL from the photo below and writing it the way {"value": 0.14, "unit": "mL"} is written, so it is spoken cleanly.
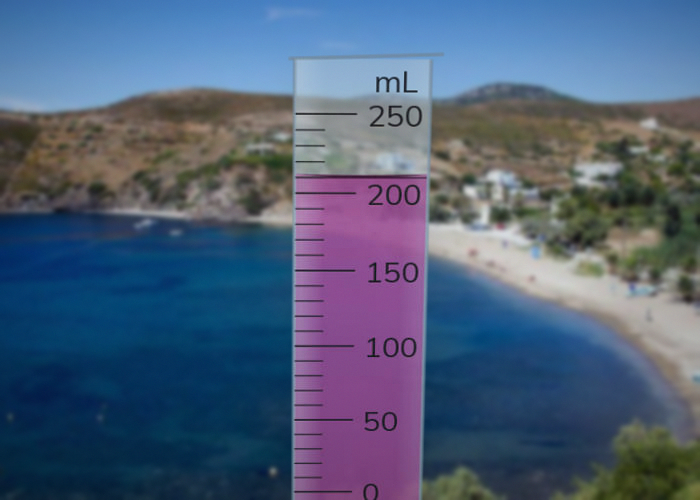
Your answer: {"value": 210, "unit": "mL"}
